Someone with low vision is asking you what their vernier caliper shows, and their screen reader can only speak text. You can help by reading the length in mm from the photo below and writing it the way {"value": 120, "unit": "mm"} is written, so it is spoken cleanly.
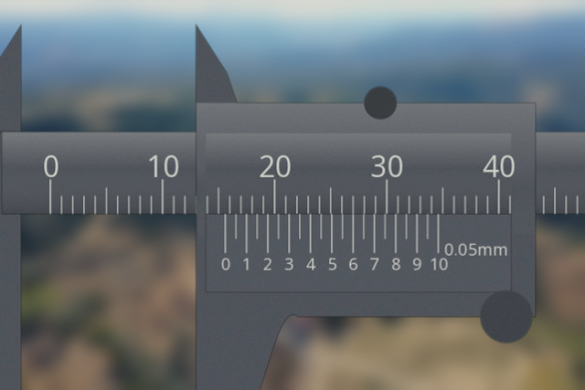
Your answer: {"value": 15.6, "unit": "mm"}
